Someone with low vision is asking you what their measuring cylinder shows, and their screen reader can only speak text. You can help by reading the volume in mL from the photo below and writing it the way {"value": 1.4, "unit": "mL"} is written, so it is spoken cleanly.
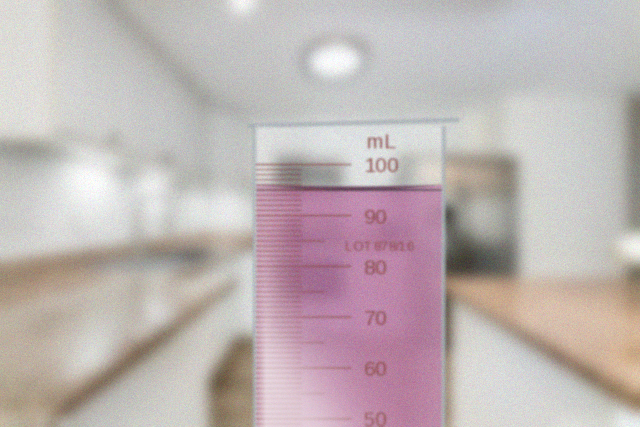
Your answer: {"value": 95, "unit": "mL"}
